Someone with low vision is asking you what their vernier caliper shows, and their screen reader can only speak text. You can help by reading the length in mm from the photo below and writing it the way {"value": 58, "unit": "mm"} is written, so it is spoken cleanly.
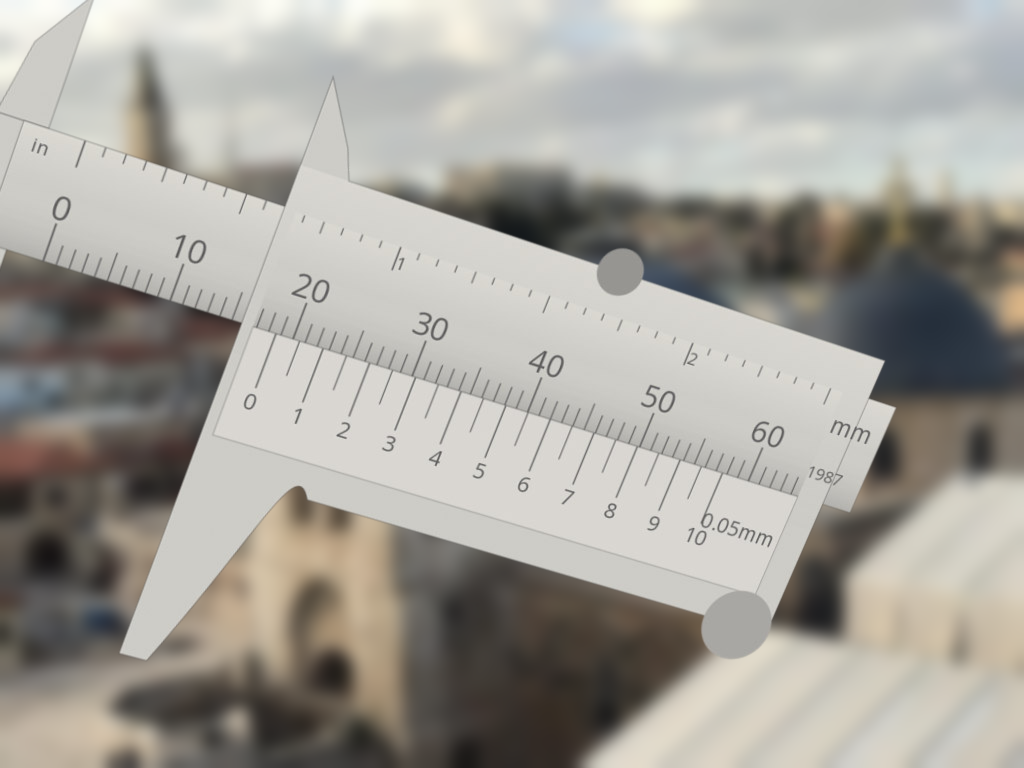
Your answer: {"value": 18.6, "unit": "mm"}
